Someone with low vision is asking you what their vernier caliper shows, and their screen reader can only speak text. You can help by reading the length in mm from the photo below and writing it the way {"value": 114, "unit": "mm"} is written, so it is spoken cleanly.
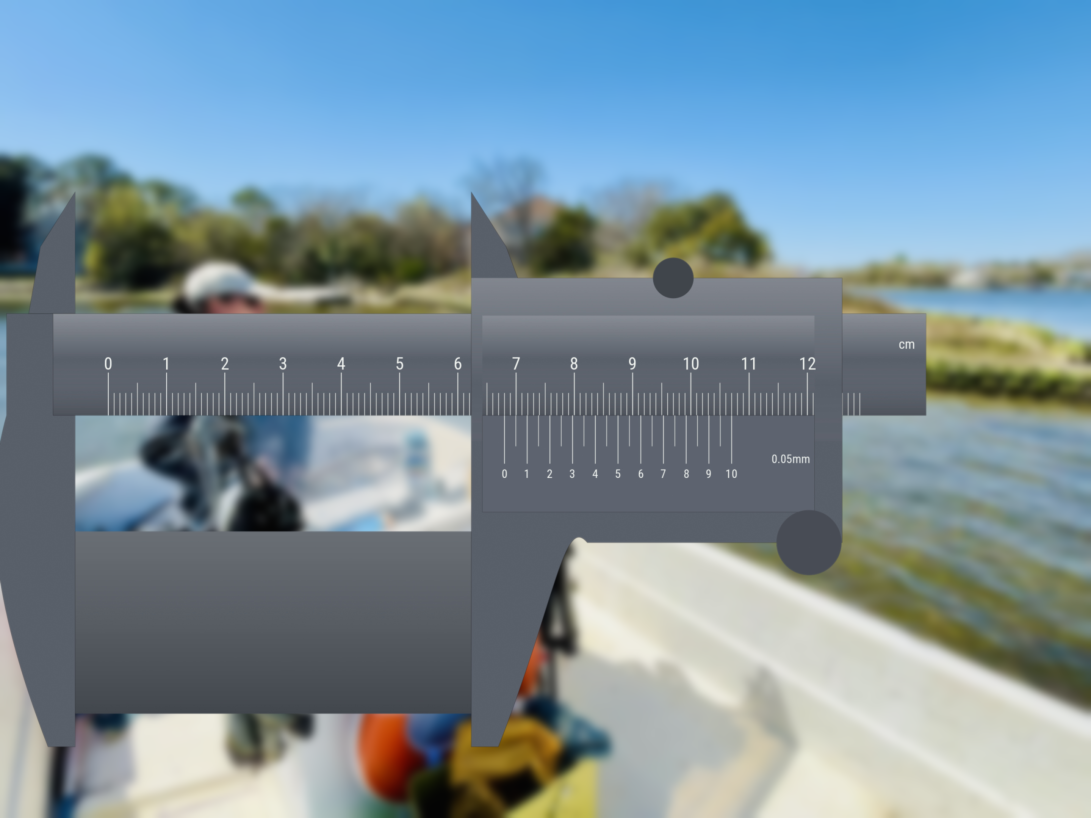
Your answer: {"value": 68.0, "unit": "mm"}
